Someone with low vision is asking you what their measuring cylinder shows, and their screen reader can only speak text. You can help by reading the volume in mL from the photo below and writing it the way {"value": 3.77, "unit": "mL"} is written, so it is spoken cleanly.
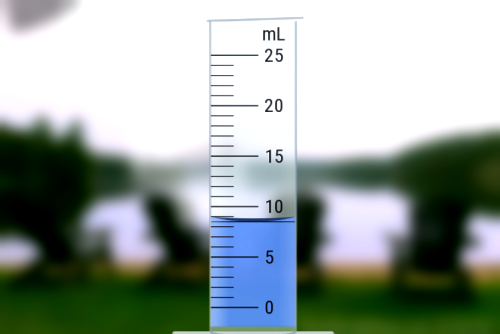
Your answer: {"value": 8.5, "unit": "mL"}
